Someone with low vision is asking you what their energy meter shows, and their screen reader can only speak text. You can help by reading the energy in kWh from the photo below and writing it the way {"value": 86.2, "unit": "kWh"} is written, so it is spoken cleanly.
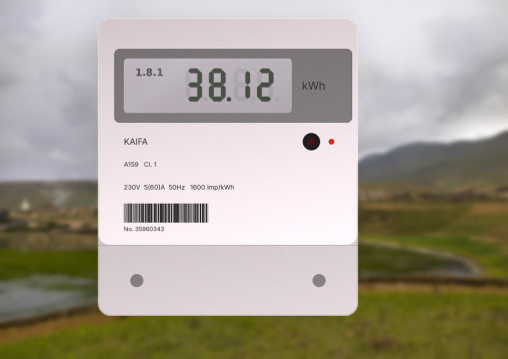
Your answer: {"value": 38.12, "unit": "kWh"}
